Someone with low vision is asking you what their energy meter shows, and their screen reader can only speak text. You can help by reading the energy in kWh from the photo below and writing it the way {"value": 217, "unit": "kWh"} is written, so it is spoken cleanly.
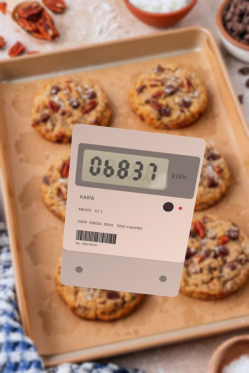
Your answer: {"value": 6837, "unit": "kWh"}
